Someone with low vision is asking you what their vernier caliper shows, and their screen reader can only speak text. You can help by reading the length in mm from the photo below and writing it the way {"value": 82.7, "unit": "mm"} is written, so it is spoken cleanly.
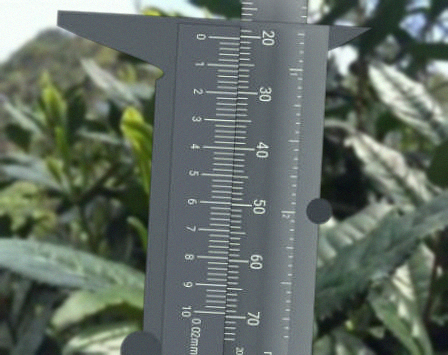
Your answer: {"value": 20.4, "unit": "mm"}
